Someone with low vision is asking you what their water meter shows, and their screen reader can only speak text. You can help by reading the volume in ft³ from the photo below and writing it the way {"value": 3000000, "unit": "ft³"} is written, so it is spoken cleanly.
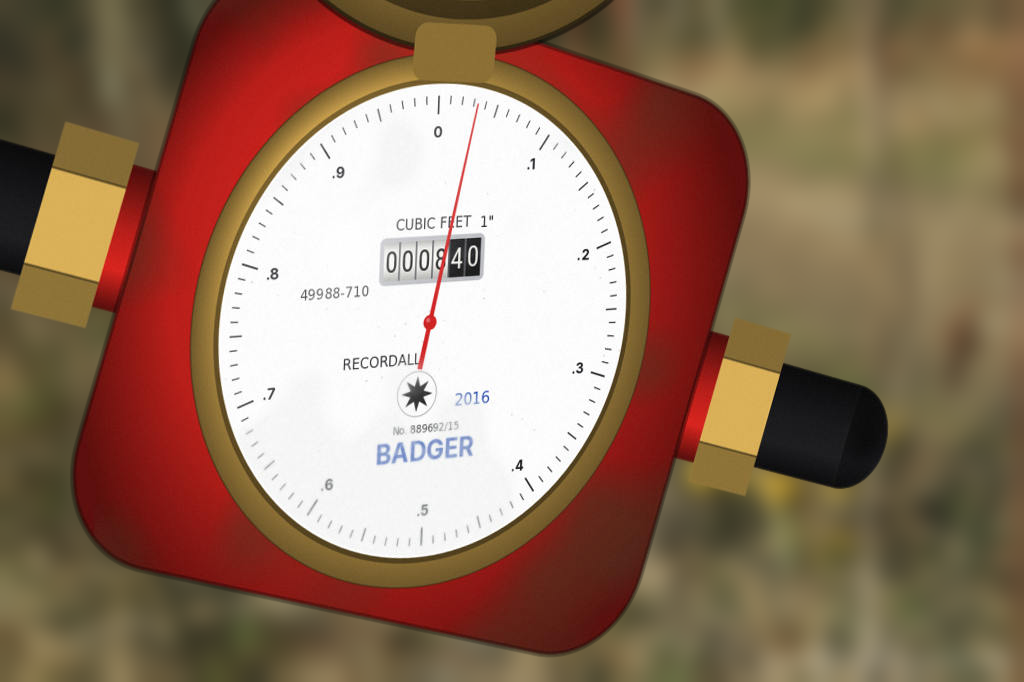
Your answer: {"value": 840.03, "unit": "ft³"}
